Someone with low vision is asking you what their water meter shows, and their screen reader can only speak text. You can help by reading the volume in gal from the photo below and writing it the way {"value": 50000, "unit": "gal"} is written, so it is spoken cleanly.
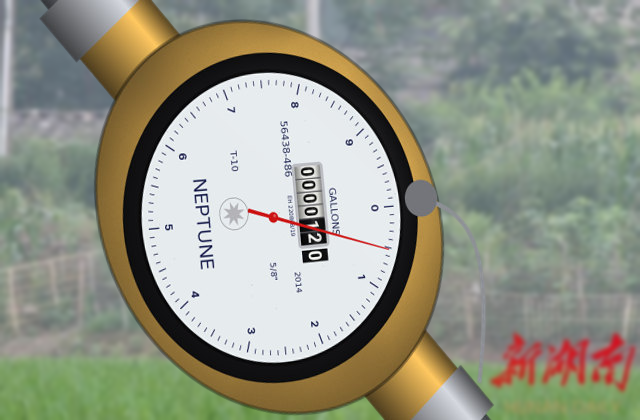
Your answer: {"value": 120.5, "unit": "gal"}
